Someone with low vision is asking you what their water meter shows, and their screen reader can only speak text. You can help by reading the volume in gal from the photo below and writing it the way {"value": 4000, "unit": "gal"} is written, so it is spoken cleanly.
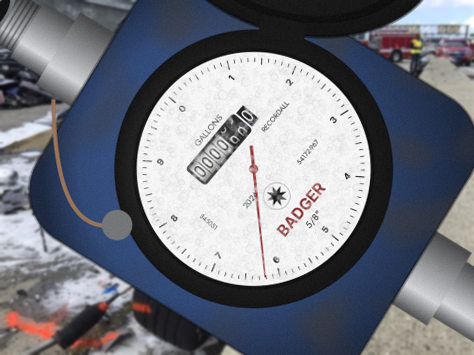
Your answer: {"value": 896.2, "unit": "gal"}
